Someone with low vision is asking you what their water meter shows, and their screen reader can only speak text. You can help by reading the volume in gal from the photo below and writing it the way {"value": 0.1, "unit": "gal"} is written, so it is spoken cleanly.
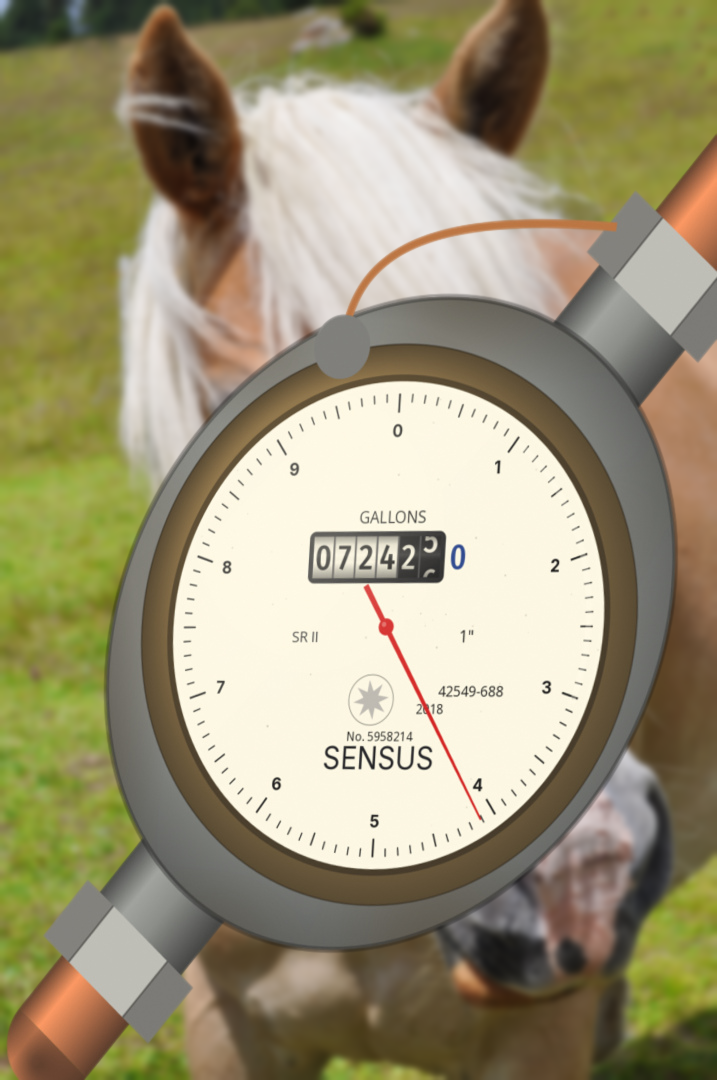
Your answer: {"value": 724254.1, "unit": "gal"}
